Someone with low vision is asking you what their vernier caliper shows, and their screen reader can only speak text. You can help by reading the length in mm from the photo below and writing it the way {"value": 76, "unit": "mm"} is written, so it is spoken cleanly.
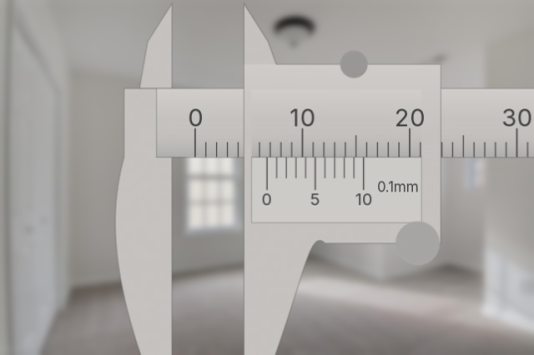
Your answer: {"value": 6.7, "unit": "mm"}
